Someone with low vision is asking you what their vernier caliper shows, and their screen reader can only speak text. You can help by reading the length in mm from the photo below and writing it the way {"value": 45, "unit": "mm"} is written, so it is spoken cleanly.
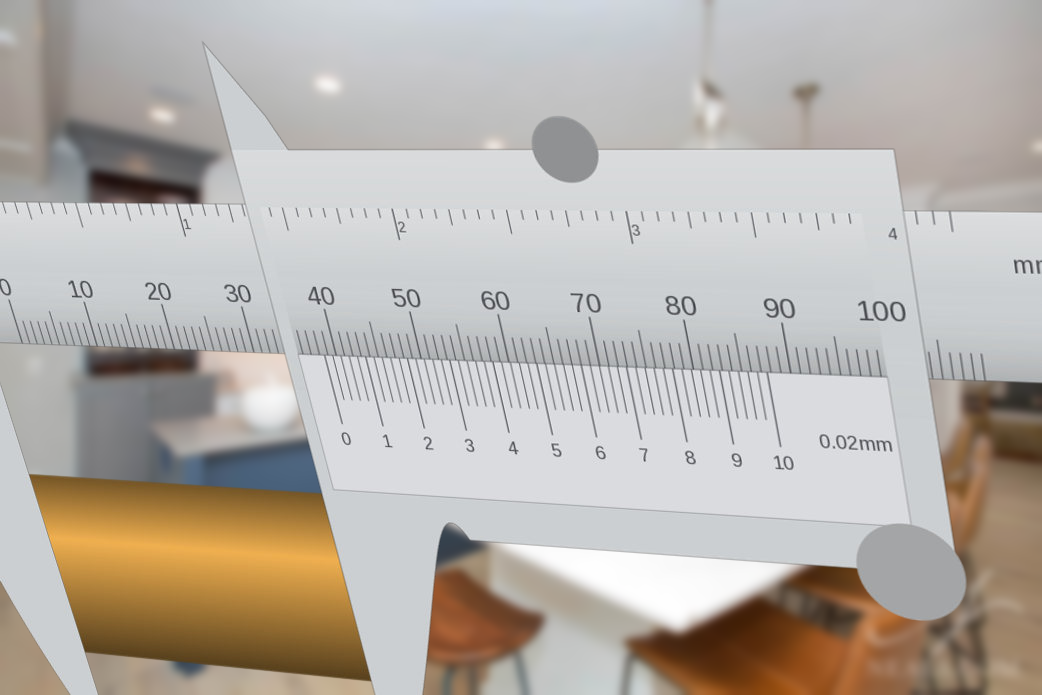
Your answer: {"value": 38.6, "unit": "mm"}
